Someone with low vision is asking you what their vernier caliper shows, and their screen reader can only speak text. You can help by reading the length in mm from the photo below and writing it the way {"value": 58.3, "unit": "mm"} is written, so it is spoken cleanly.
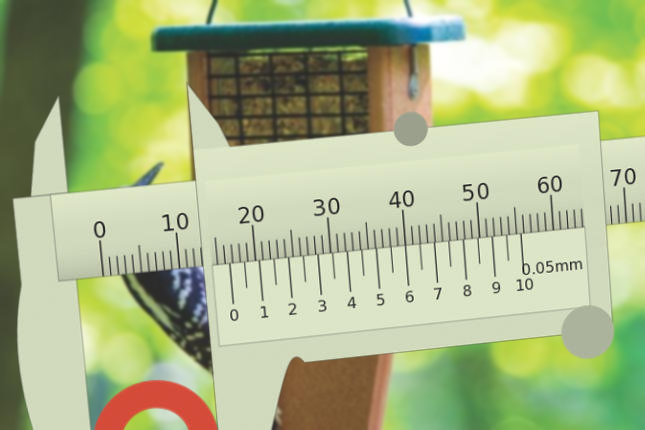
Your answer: {"value": 16.6, "unit": "mm"}
